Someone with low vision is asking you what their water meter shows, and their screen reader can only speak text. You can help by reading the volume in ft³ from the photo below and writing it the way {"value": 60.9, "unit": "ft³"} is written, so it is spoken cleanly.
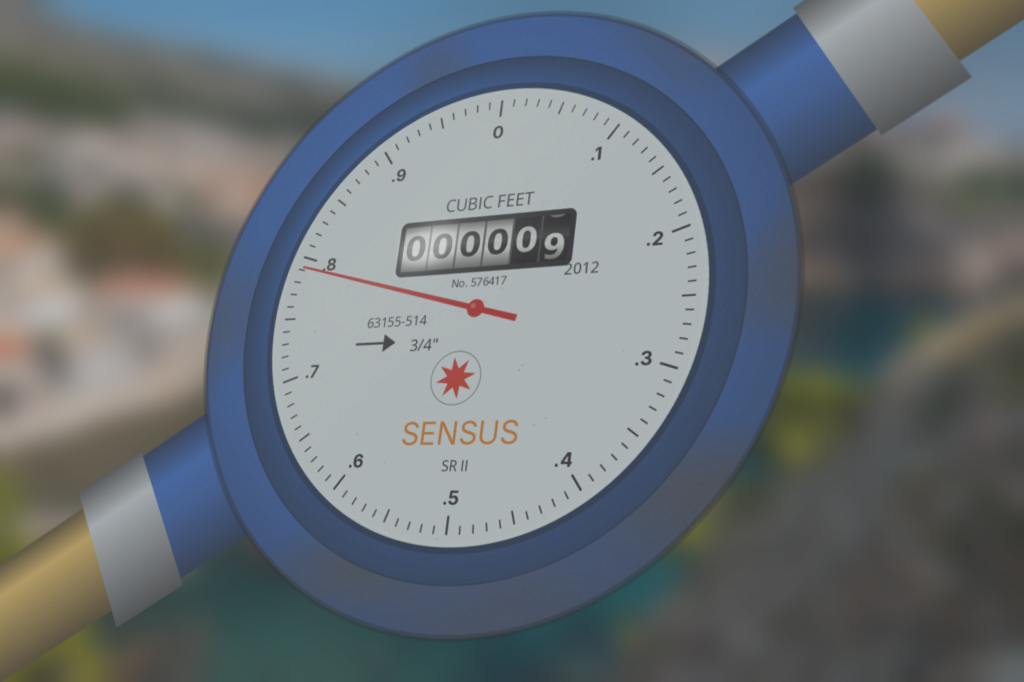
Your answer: {"value": 8.79, "unit": "ft³"}
